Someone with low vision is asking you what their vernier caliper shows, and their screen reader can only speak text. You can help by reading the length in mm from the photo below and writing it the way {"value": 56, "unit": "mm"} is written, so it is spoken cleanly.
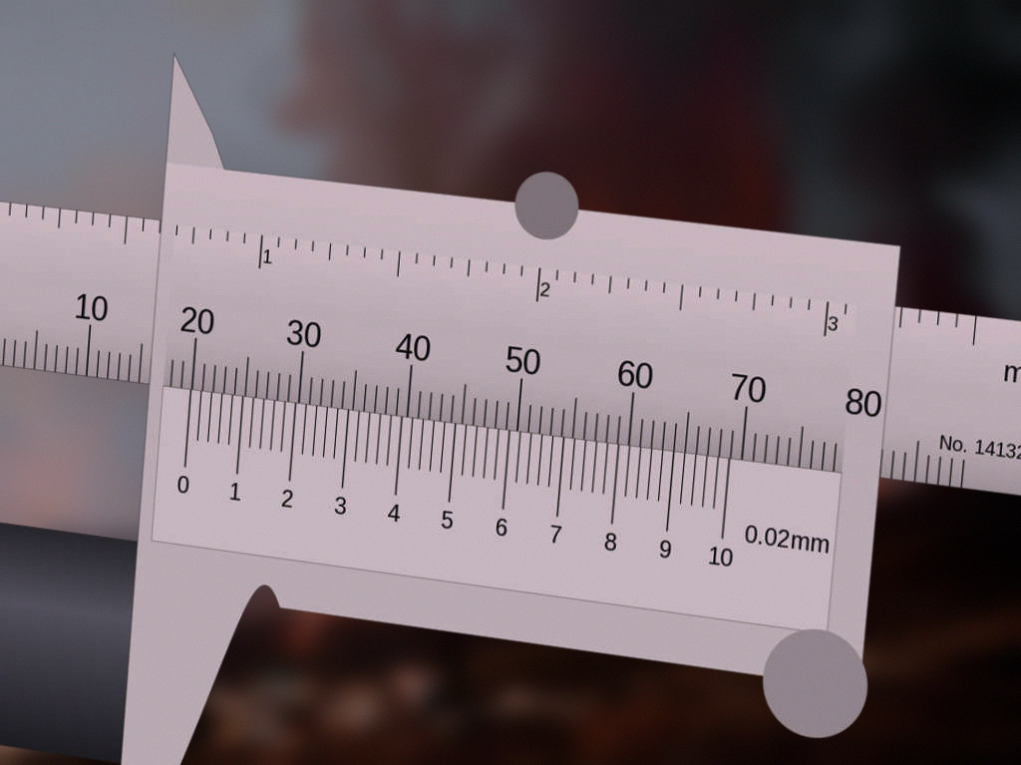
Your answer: {"value": 19.9, "unit": "mm"}
